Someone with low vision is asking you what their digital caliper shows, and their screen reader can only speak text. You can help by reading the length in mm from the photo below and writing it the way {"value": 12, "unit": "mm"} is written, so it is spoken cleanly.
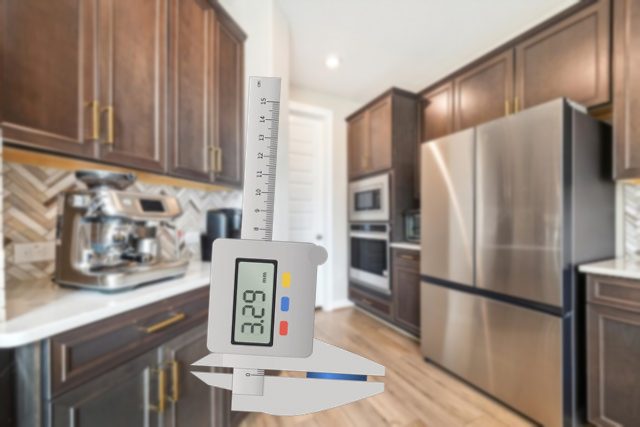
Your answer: {"value": 3.29, "unit": "mm"}
